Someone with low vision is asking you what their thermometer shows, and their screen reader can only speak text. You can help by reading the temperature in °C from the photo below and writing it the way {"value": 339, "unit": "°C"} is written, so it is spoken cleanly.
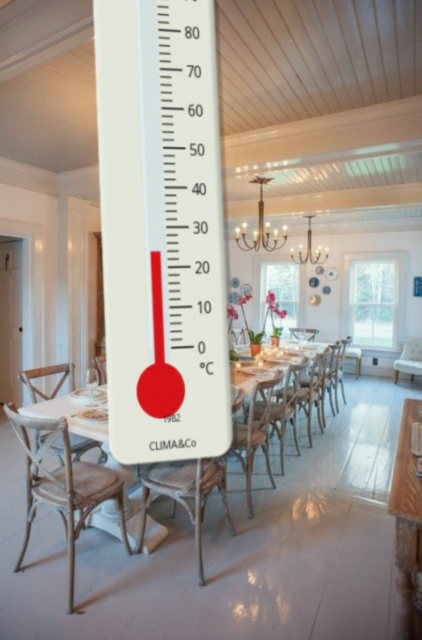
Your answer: {"value": 24, "unit": "°C"}
